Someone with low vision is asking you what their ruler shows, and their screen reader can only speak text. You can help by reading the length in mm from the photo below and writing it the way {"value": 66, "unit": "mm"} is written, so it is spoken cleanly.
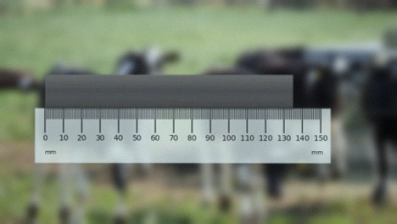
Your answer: {"value": 135, "unit": "mm"}
